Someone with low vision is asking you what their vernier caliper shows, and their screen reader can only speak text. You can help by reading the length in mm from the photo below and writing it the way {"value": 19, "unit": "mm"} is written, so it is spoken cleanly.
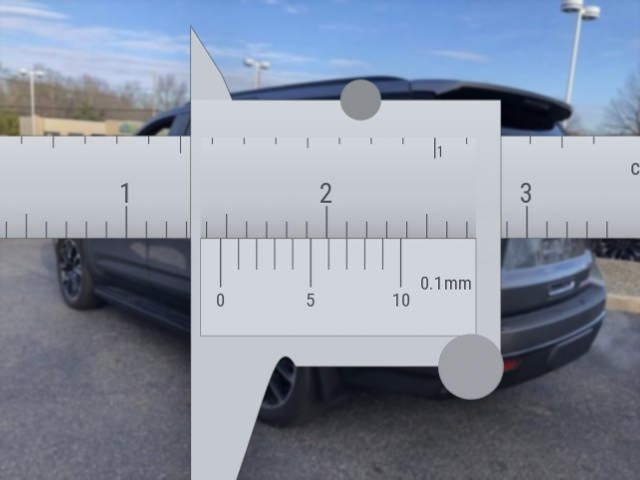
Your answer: {"value": 14.7, "unit": "mm"}
